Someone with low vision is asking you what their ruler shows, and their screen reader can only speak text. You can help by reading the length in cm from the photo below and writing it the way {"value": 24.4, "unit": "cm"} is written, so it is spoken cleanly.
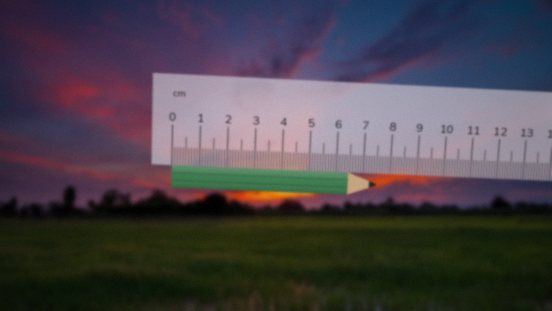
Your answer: {"value": 7.5, "unit": "cm"}
